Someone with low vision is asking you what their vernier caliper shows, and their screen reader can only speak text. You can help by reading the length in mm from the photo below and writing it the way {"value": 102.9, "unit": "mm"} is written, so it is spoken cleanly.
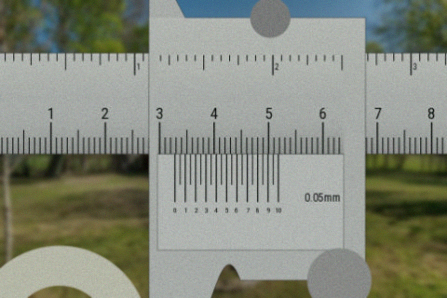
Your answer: {"value": 32.8, "unit": "mm"}
